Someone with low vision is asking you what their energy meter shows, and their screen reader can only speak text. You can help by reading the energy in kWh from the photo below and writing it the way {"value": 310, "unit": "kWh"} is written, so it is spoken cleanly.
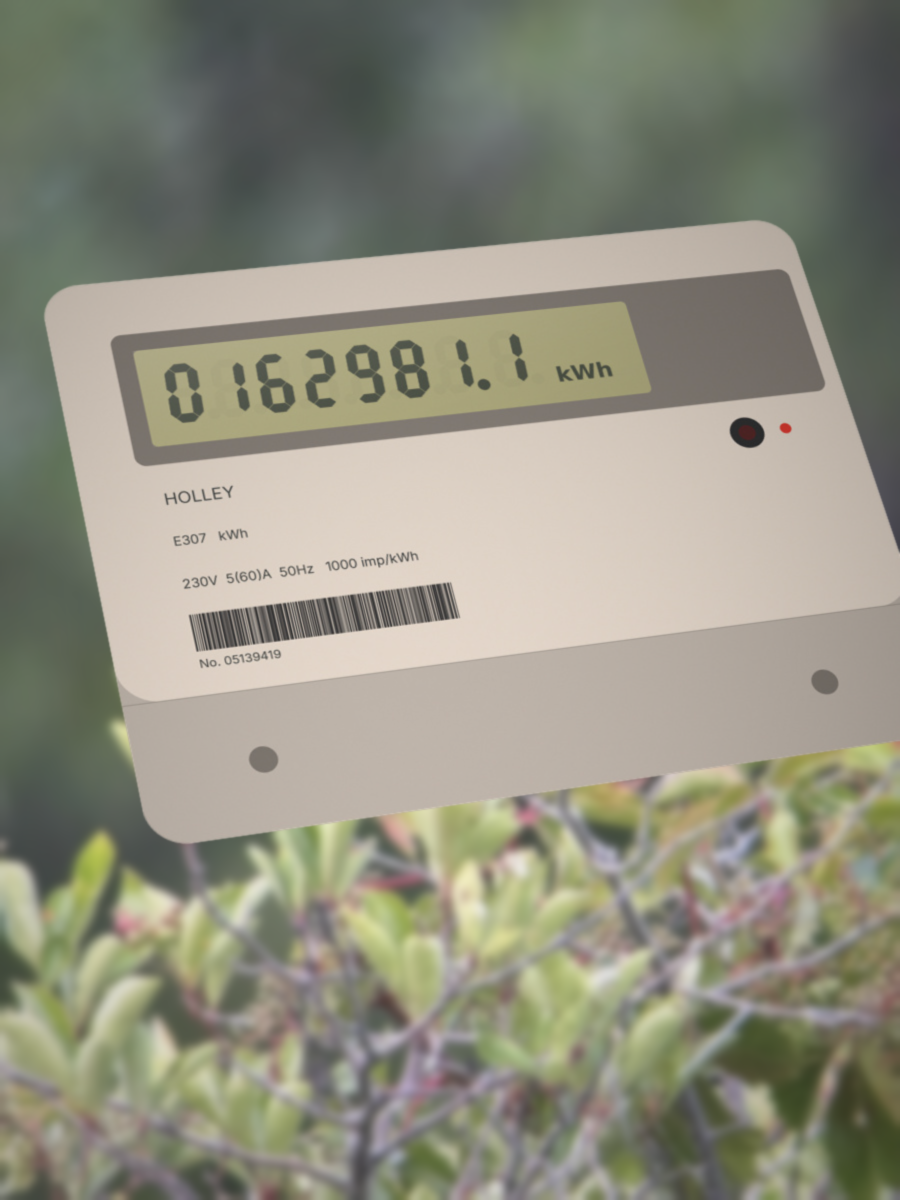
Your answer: {"value": 162981.1, "unit": "kWh"}
